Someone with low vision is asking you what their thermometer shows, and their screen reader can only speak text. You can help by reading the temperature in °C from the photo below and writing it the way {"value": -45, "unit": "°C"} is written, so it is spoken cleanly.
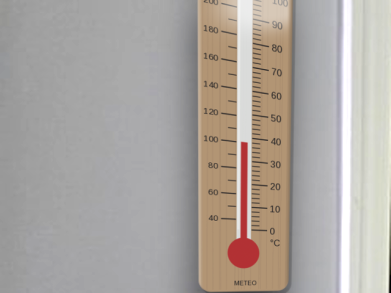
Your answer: {"value": 38, "unit": "°C"}
